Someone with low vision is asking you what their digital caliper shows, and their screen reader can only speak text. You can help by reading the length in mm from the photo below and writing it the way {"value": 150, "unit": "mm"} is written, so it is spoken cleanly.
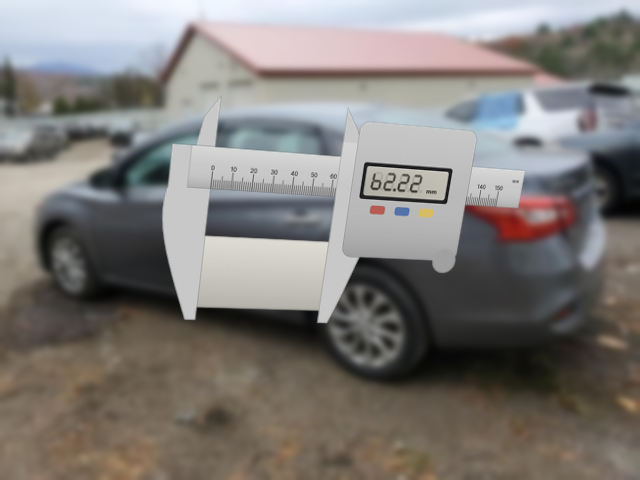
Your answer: {"value": 62.22, "unit": "mm"}
